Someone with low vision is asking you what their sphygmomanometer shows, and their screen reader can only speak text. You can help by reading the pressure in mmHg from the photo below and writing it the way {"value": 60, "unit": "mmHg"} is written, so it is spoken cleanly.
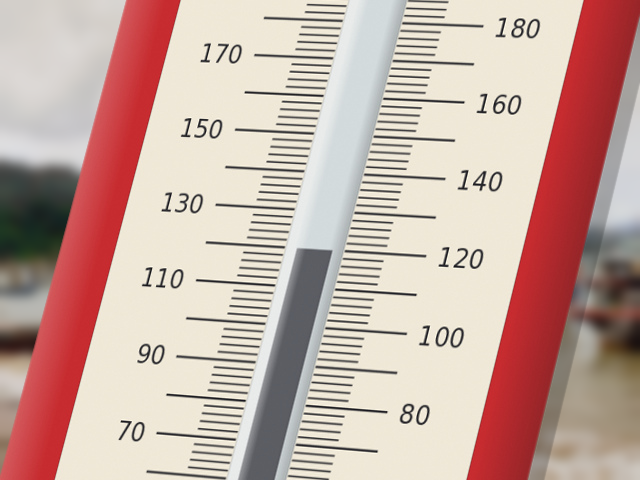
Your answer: {"value": 120, "unit": "mmHg"}
